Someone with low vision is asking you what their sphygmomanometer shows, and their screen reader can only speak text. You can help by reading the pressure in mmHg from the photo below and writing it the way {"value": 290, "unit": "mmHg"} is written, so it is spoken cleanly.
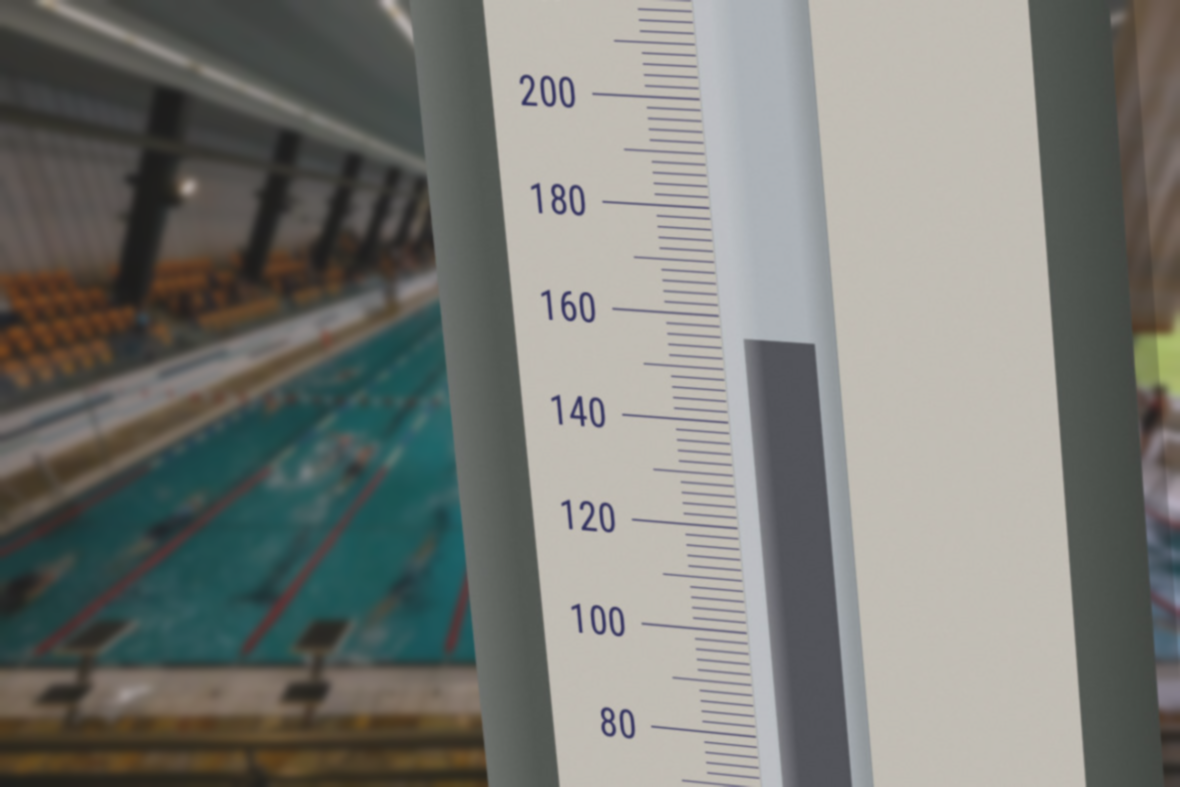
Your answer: {"value": 156, "unit": "mmHg"}
